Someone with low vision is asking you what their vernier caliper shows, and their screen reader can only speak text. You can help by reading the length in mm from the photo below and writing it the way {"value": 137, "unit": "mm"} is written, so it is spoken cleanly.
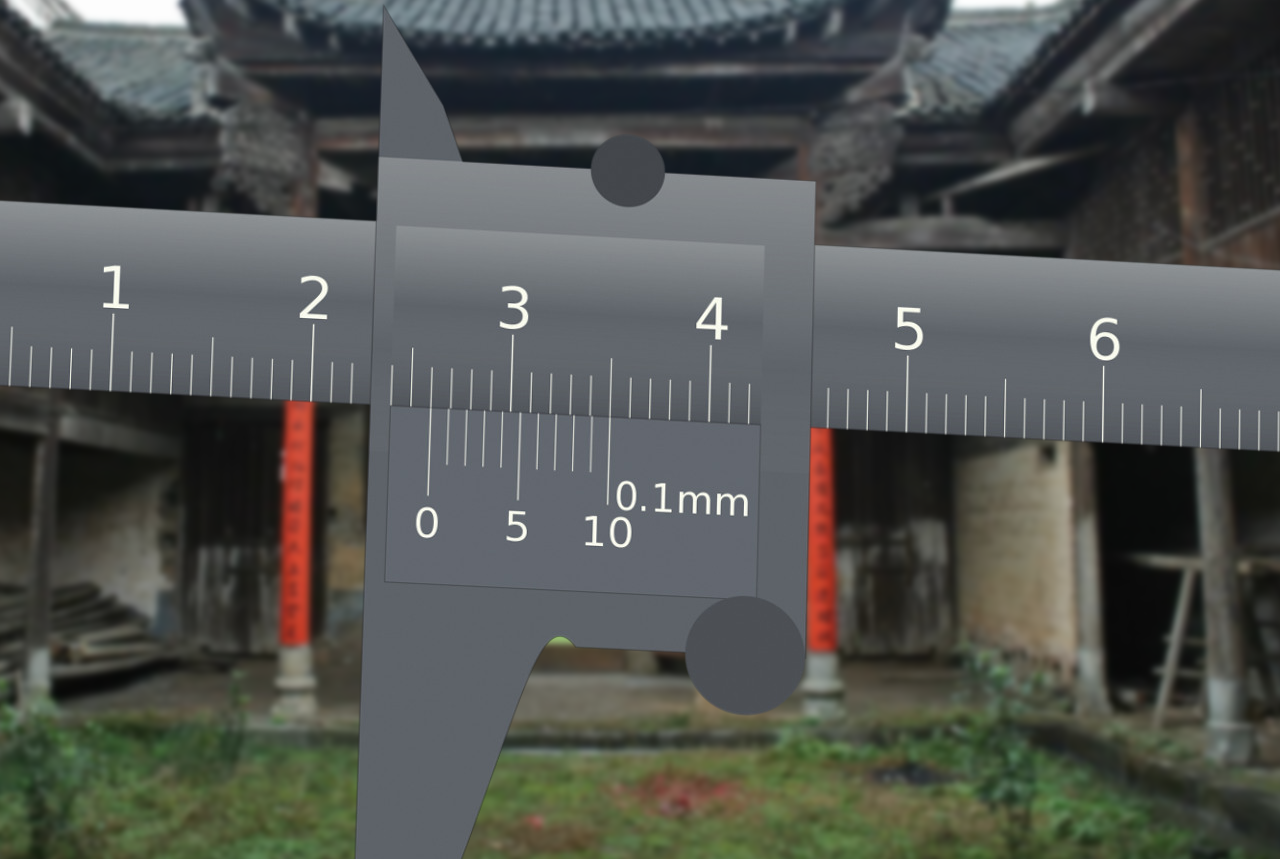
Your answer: {"value": 26.0, "unit": "mm"}
